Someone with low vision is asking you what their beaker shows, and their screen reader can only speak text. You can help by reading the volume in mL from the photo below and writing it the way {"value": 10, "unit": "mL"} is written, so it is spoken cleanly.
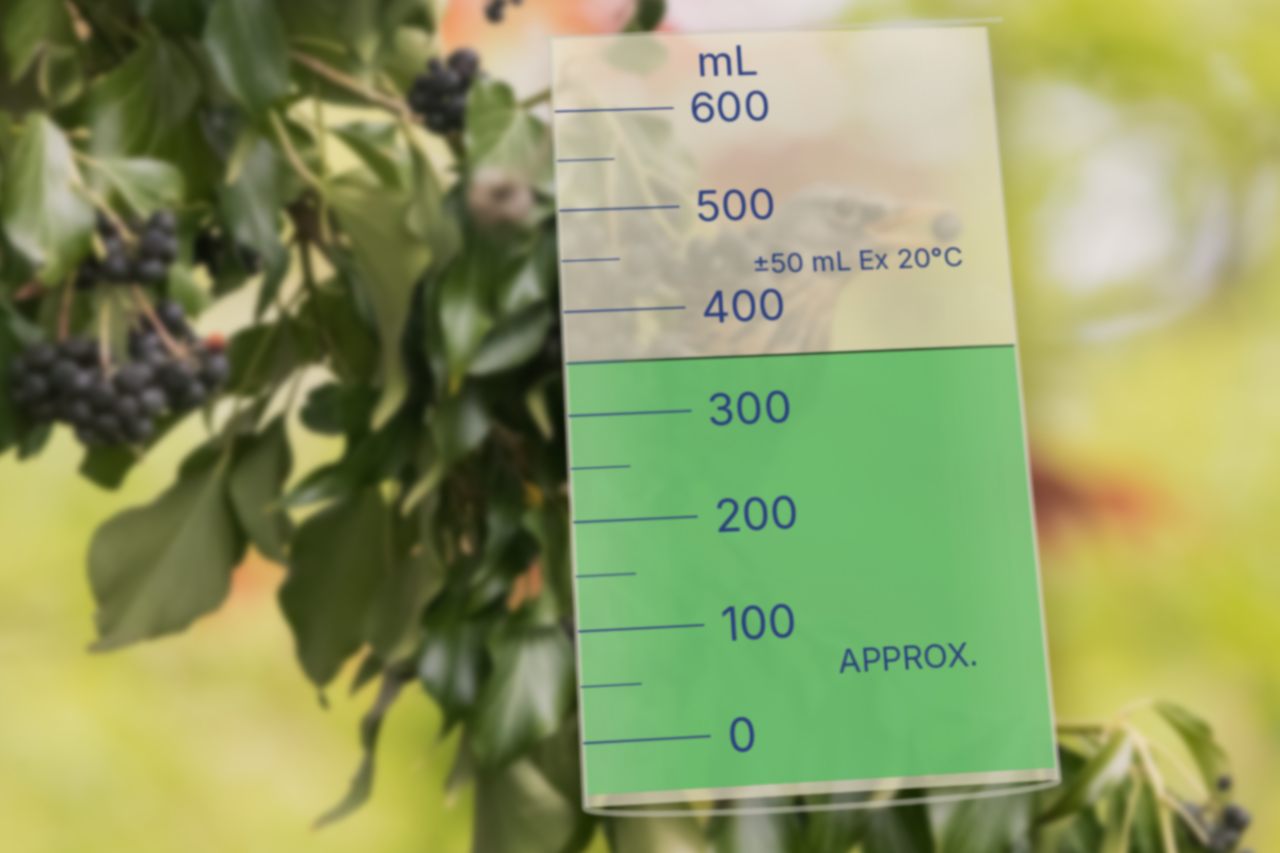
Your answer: {"value": 350, "unit": "mL"}
